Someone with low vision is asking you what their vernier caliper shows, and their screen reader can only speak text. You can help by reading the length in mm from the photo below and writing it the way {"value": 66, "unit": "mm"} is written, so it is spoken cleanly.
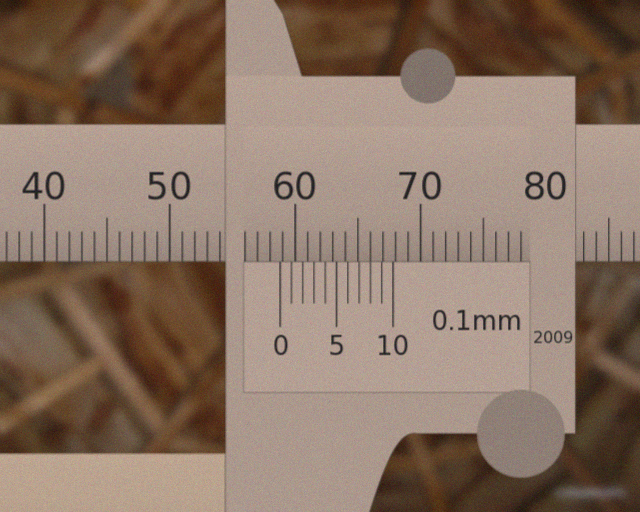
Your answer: {"value": 58.8, "unit": "mm"}
